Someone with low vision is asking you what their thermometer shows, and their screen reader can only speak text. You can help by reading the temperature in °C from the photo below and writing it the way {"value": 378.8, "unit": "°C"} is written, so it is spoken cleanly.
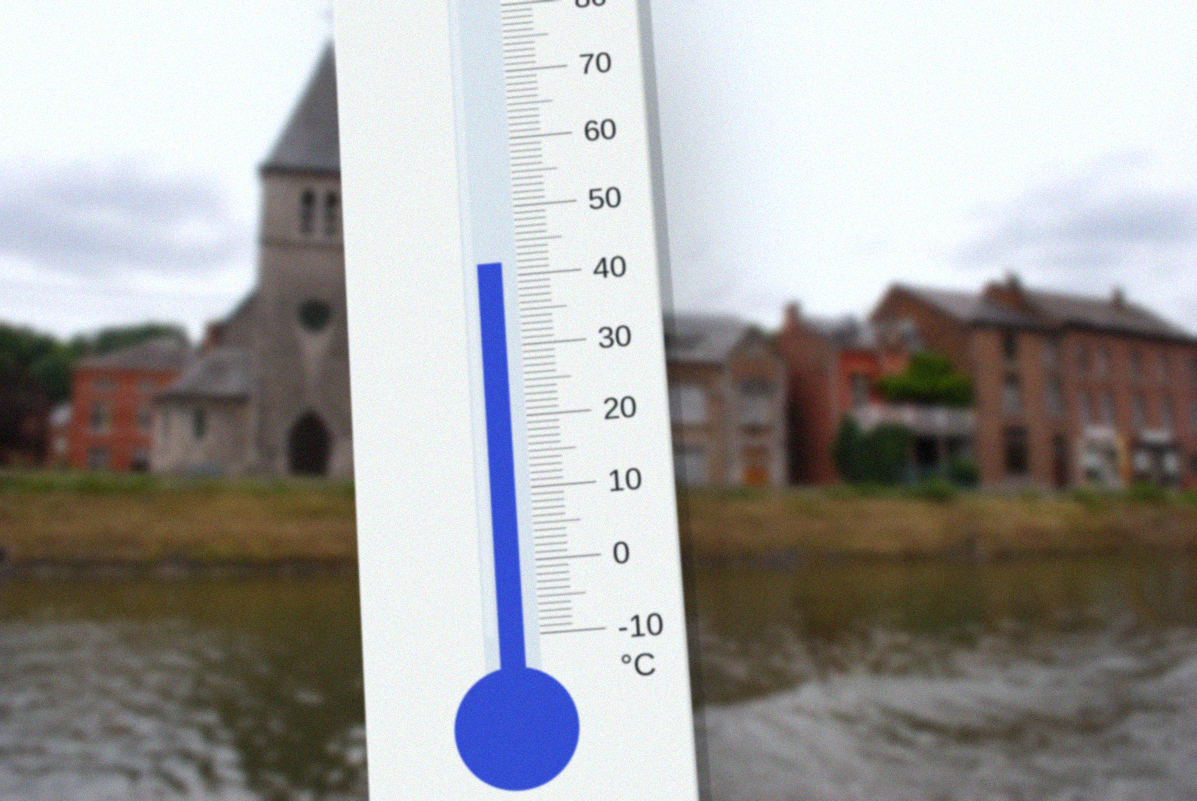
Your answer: {"value": 42, "unit": "°C"}
